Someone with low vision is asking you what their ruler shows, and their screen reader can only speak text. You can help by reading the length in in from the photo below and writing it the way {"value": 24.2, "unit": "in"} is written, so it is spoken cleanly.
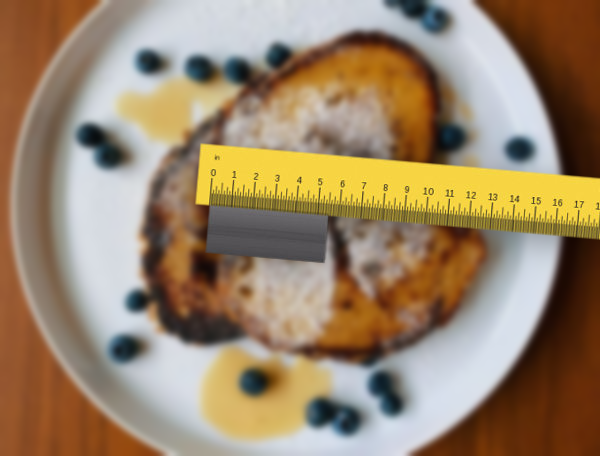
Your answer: {"value": 5.5, "unit": "in"}
